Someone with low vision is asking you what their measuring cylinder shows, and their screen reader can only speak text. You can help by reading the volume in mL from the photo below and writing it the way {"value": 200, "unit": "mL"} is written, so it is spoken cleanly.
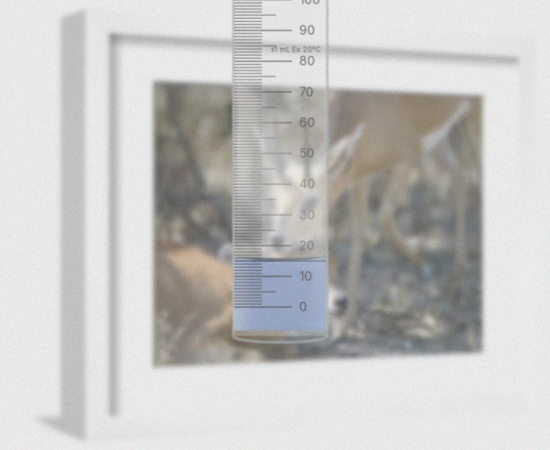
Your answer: {"value": 15, "unit": "mL"}
